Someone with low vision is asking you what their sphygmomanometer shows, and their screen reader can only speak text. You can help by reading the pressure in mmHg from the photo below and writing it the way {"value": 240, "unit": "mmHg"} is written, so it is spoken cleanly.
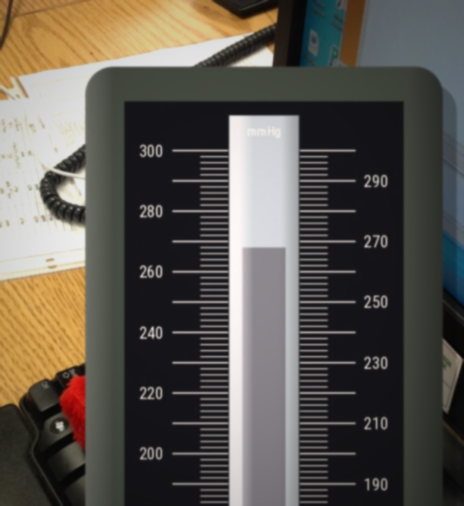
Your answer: {"value": 268, "unit": "mmHg"}
